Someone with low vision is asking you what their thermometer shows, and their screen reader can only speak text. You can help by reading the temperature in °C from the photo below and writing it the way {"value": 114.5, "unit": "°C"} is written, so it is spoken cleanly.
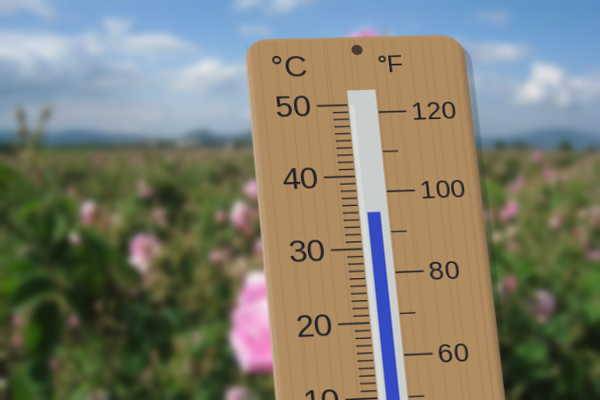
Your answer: {"value": 35, "unit": "°C"}
